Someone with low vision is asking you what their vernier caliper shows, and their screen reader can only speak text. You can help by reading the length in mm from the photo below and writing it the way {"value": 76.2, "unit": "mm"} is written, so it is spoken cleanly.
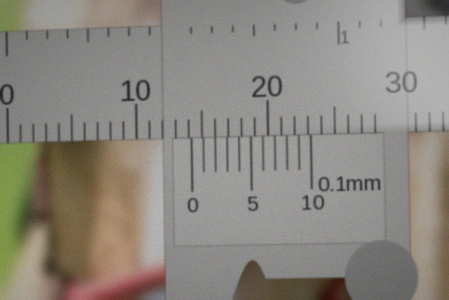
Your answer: {"value": 14.2, "unit": "mm"}
